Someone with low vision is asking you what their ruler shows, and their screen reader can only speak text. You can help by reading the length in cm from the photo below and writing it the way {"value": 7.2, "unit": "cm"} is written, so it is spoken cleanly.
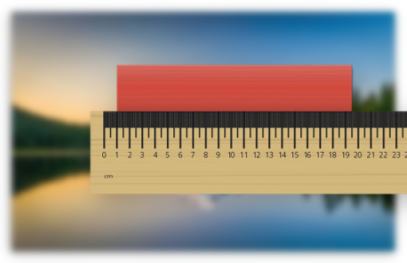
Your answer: {"value": 18.5, "unit": "cm"}
